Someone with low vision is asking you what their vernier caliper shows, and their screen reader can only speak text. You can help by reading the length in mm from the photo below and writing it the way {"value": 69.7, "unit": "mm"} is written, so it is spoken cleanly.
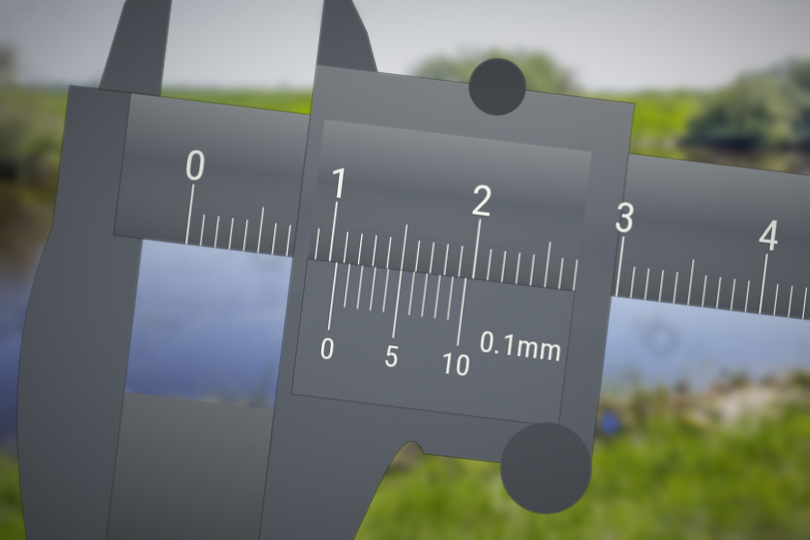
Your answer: {"value": 10.5, "unit": "mm"}
